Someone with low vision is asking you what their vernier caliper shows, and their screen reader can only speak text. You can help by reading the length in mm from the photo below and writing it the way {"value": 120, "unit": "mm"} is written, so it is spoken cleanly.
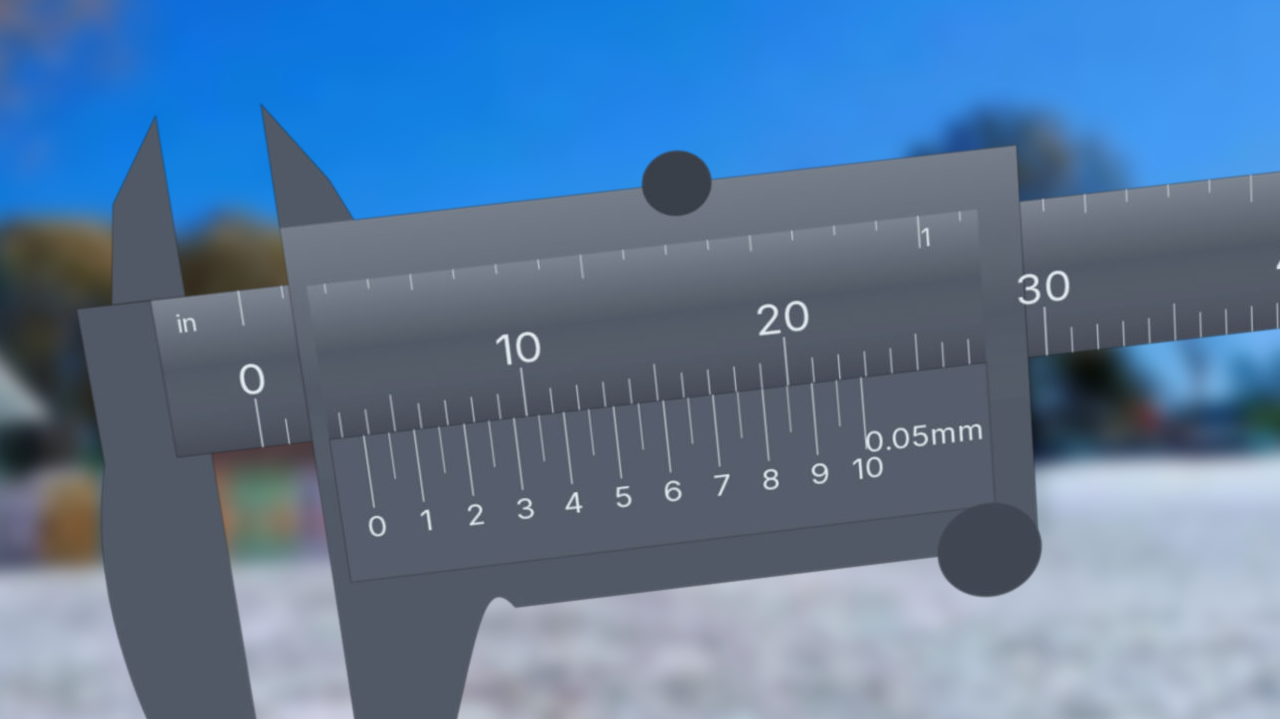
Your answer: {"value": 3.8, "unit": "mm"}
